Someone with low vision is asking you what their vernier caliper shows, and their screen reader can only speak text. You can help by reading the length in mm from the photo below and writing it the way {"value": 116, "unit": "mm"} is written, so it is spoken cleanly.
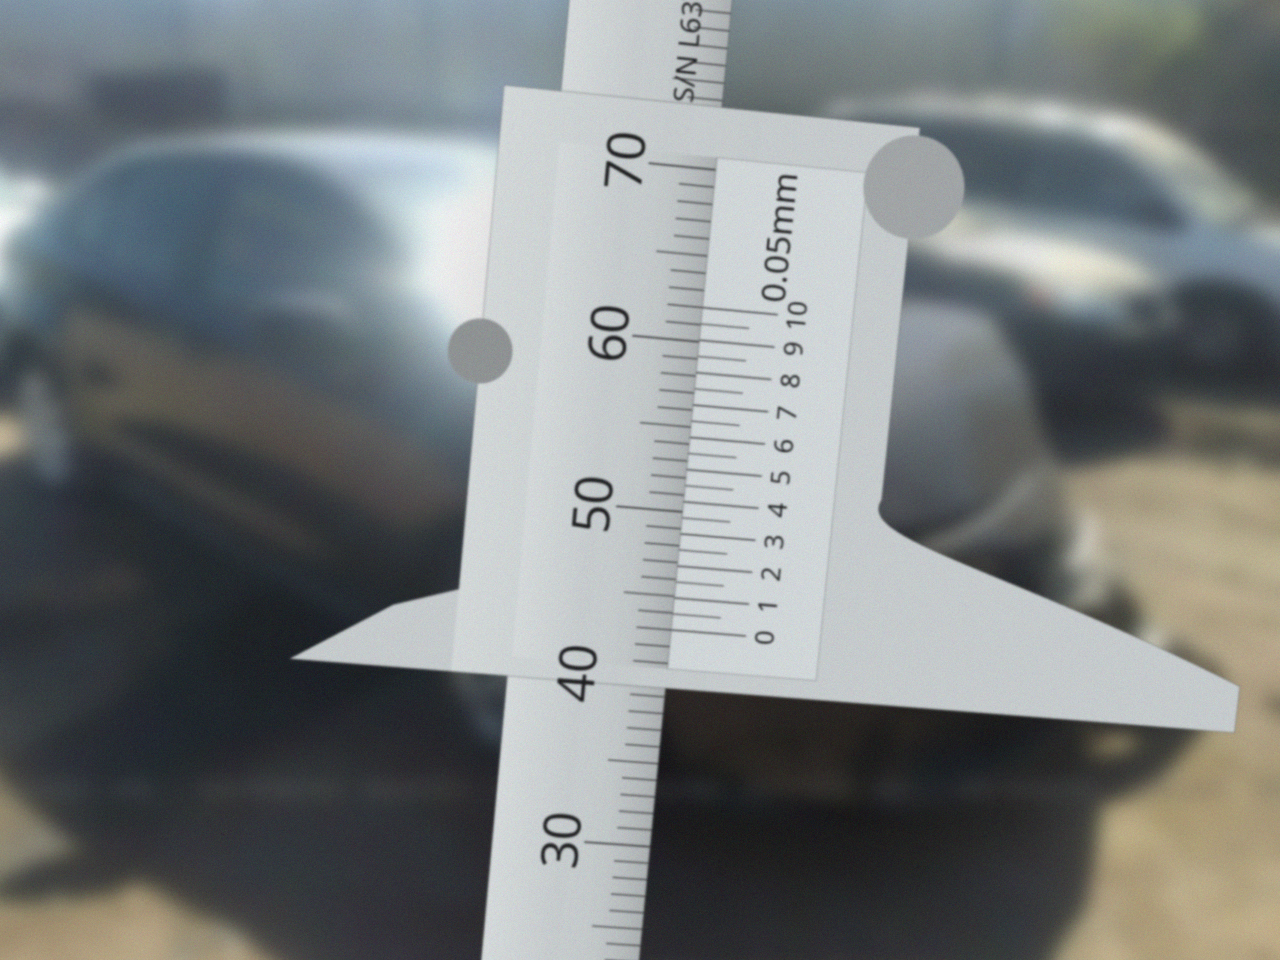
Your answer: {"value": 43.0, "unit": "mm"}
